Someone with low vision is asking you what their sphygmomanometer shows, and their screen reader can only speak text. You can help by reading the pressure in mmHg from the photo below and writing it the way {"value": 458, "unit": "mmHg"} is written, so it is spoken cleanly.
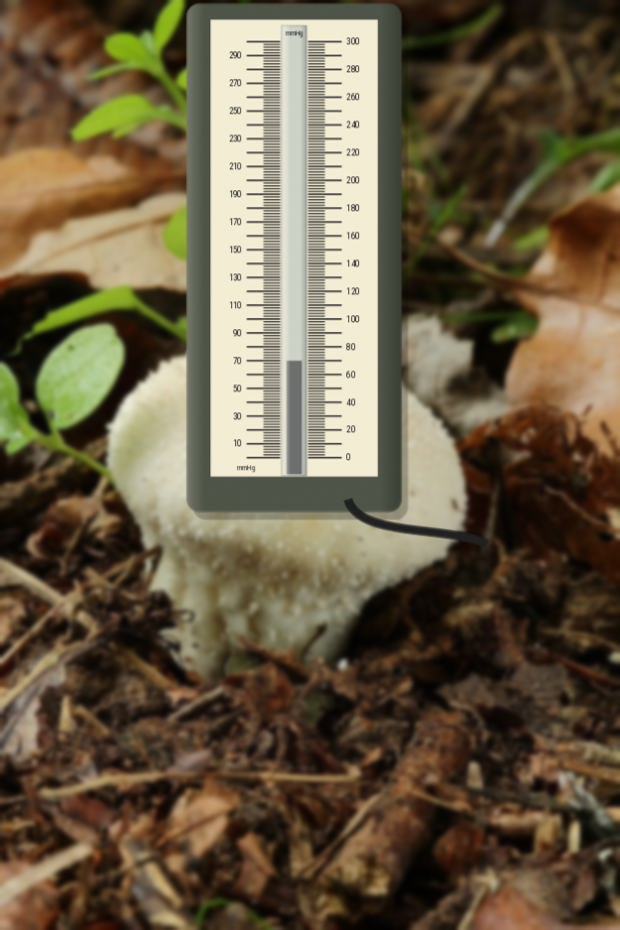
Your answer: {"value": 70, "unit": "mmHg"}
